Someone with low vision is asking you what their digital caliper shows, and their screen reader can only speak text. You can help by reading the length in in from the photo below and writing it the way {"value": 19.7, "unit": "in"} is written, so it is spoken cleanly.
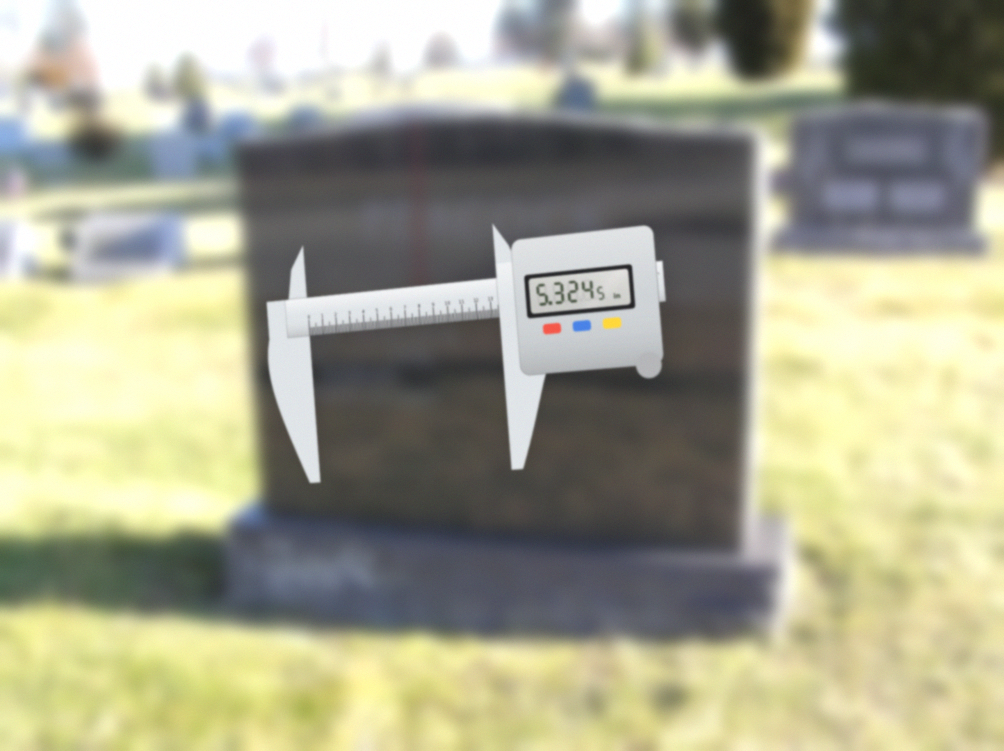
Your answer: {"value": 5.3245, "unit": "in"}
